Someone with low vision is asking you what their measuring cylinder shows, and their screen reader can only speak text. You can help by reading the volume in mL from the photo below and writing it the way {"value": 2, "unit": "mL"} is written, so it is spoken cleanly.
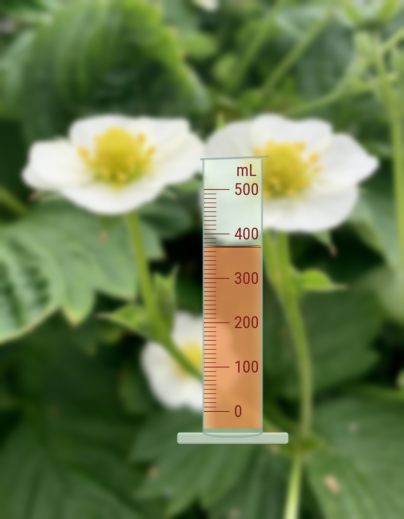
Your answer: {"value": 370, "unit": "mL"}
